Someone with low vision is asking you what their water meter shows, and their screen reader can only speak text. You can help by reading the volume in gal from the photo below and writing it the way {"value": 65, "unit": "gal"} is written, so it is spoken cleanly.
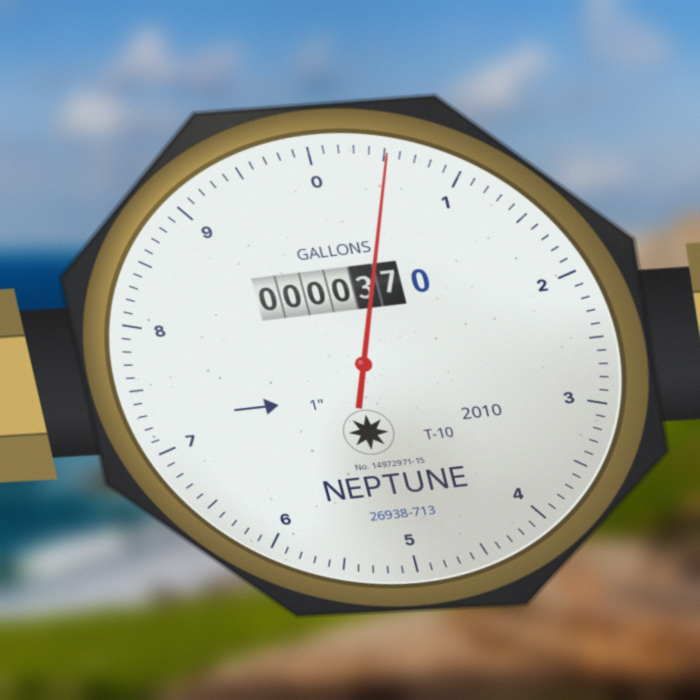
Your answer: {"value": 370.5, "unit": "gal"}
